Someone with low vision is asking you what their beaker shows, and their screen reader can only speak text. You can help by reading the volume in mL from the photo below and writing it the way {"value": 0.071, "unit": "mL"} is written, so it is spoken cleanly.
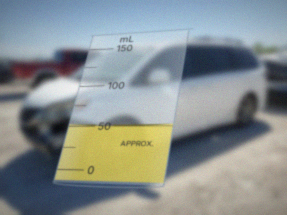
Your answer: {"value": 50, "unit": "mL"}
